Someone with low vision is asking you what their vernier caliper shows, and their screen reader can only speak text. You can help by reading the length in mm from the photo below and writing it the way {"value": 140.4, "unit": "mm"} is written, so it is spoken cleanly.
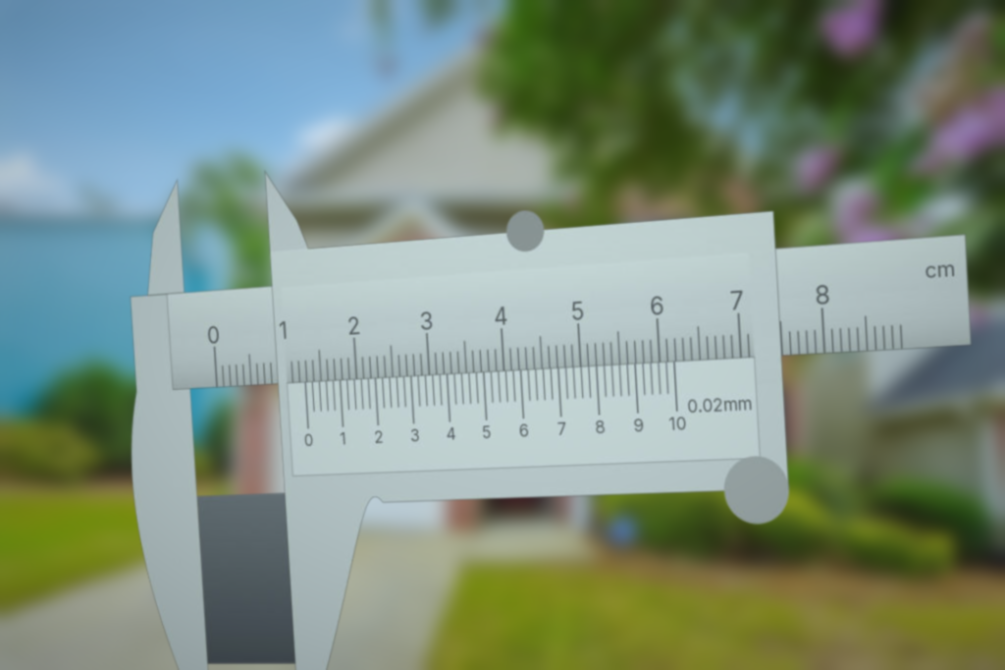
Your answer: {"value": 12.8, "unit": "mm"}
